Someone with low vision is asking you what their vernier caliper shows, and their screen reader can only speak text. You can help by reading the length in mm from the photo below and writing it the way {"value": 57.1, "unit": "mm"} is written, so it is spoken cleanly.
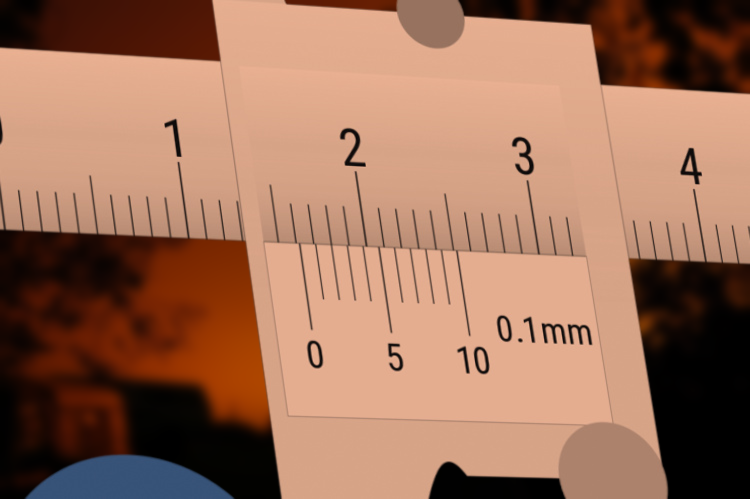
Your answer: {"value": 16.2, "unit": "mm"}
